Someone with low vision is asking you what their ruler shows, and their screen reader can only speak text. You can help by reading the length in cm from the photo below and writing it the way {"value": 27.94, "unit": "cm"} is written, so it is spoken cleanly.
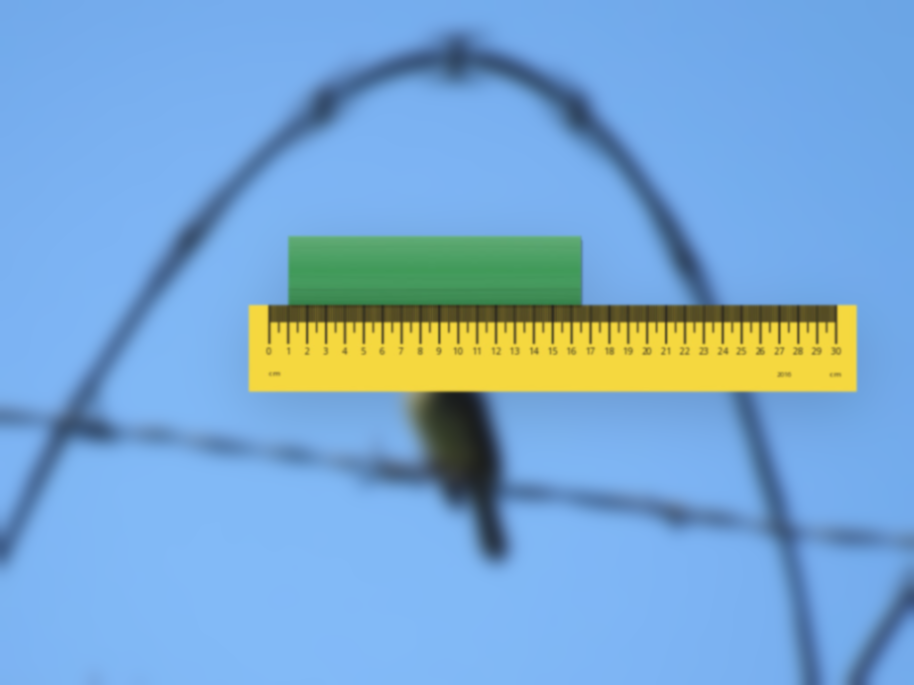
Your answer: {"value": 15.5, "unit": "cm"}
